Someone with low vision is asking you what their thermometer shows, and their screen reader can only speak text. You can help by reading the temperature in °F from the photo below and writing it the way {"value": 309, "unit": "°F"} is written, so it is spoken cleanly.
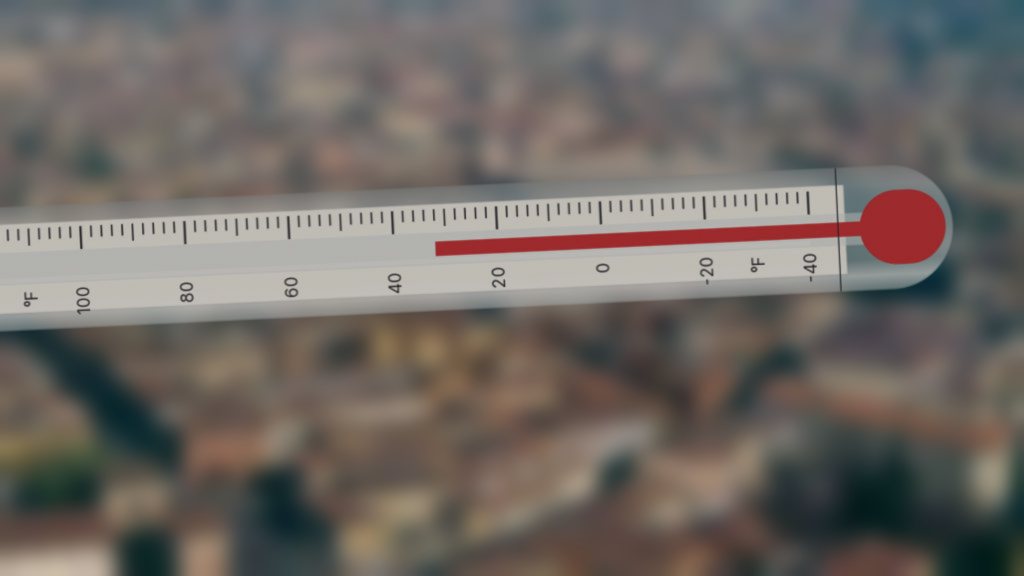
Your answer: {"value": 32, "unit": "°F"}
